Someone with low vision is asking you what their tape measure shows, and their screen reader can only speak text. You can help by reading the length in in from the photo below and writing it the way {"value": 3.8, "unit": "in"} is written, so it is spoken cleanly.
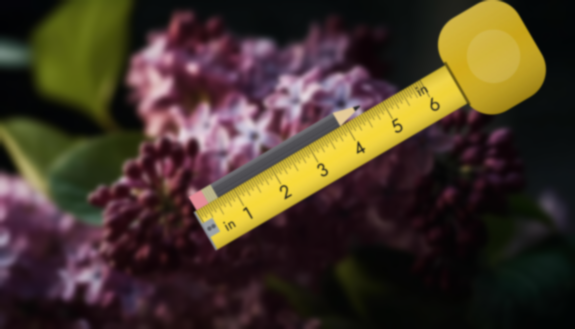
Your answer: {"value": 4.5, "unit": "in"}
